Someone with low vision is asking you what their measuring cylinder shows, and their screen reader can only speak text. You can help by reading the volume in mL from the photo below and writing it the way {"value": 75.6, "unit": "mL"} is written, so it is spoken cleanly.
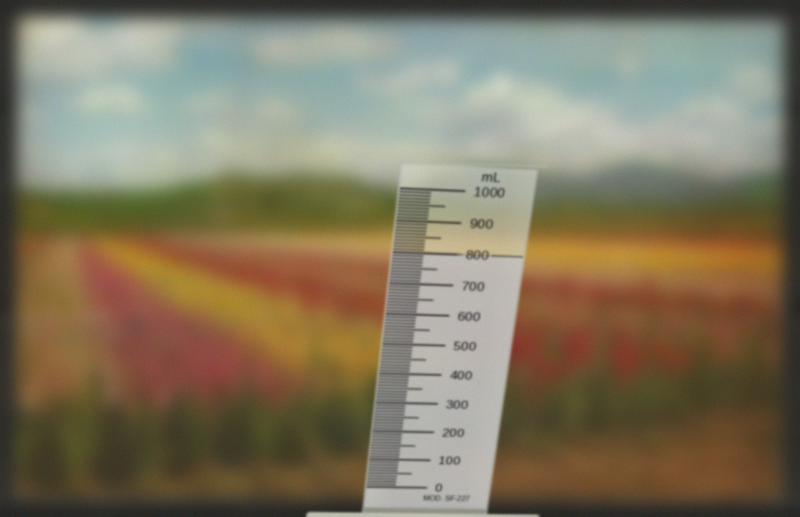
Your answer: {"value": 800, "unit": "mL"}
